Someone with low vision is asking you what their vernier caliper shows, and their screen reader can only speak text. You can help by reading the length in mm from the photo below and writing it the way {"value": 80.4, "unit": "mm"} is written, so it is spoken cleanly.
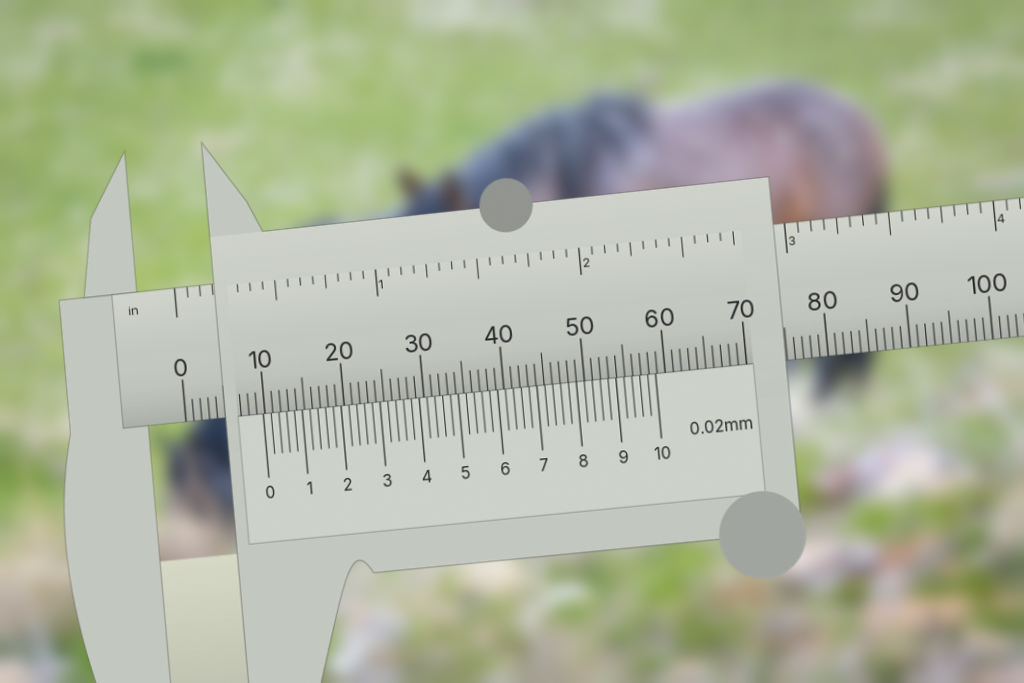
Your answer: {"value": 9.8, "unit": "mm"}
